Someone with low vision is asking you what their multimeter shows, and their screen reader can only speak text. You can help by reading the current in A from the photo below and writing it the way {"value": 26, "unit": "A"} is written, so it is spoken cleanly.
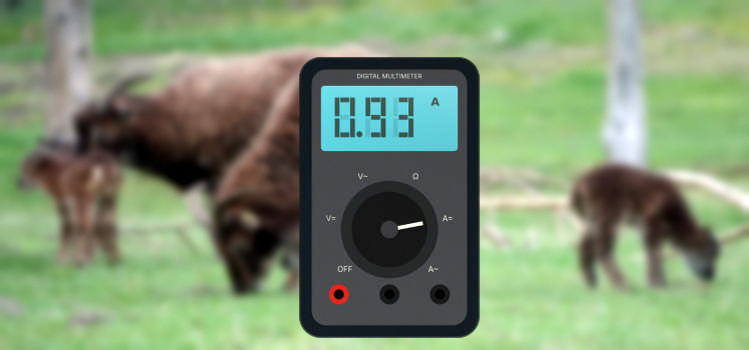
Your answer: {"value": 0.93, "unit": "A"}
